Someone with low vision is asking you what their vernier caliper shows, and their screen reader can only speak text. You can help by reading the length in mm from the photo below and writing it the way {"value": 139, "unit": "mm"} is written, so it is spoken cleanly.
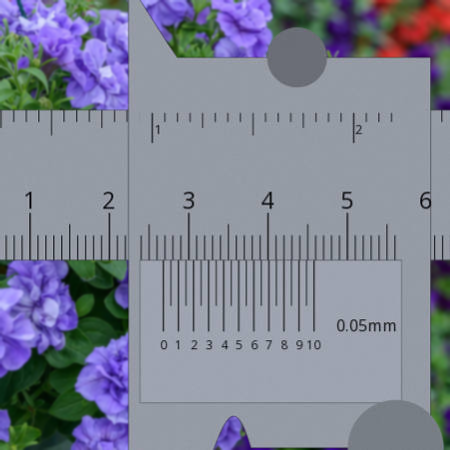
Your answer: {"value": 26.8, "unit": "mm"}
